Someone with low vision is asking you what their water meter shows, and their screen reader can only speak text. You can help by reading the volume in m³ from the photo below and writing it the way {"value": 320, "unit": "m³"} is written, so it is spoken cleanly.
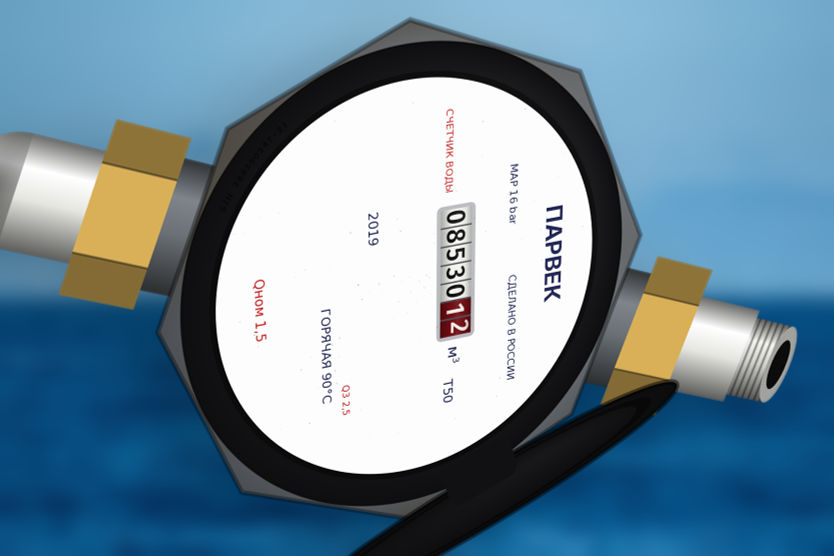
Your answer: {"value": 8530.12, "unit": "m³"}
